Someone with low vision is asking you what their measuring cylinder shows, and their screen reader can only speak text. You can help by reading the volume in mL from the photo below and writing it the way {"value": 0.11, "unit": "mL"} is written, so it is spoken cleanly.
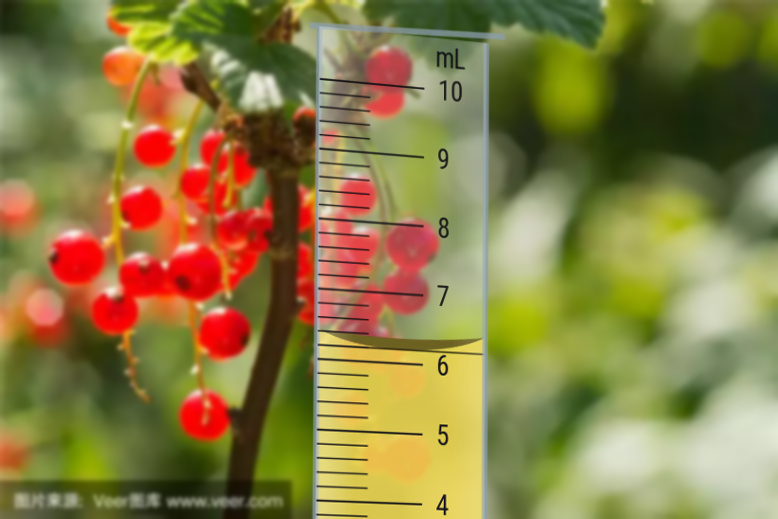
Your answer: {"value": 6.2, "unit": "mL"}
